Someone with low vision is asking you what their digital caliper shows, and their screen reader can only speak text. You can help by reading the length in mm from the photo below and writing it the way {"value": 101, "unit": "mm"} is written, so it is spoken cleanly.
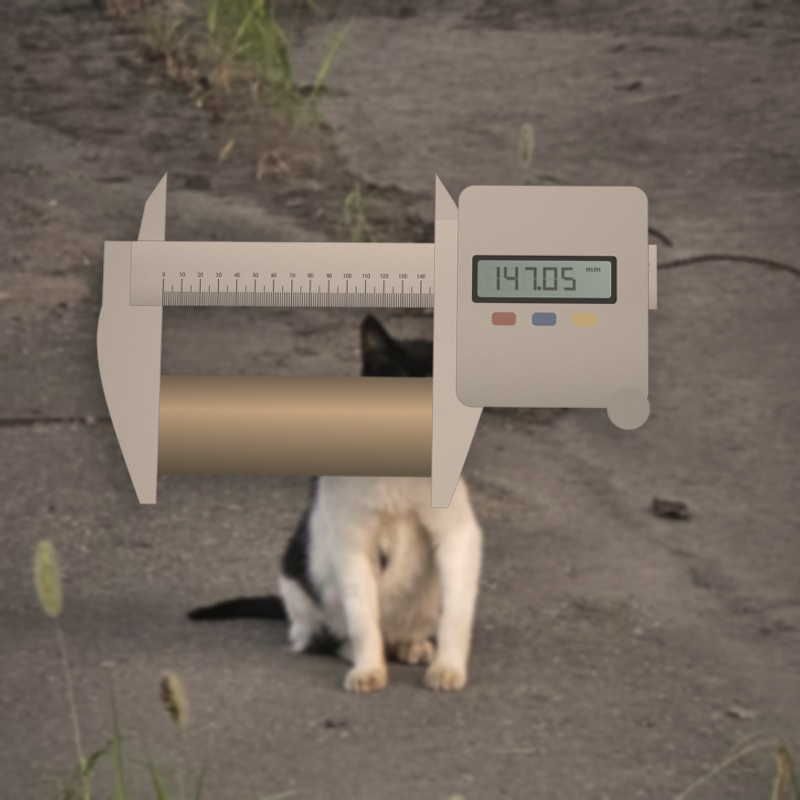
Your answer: {"value": 147.05, "unit": "mm"}
